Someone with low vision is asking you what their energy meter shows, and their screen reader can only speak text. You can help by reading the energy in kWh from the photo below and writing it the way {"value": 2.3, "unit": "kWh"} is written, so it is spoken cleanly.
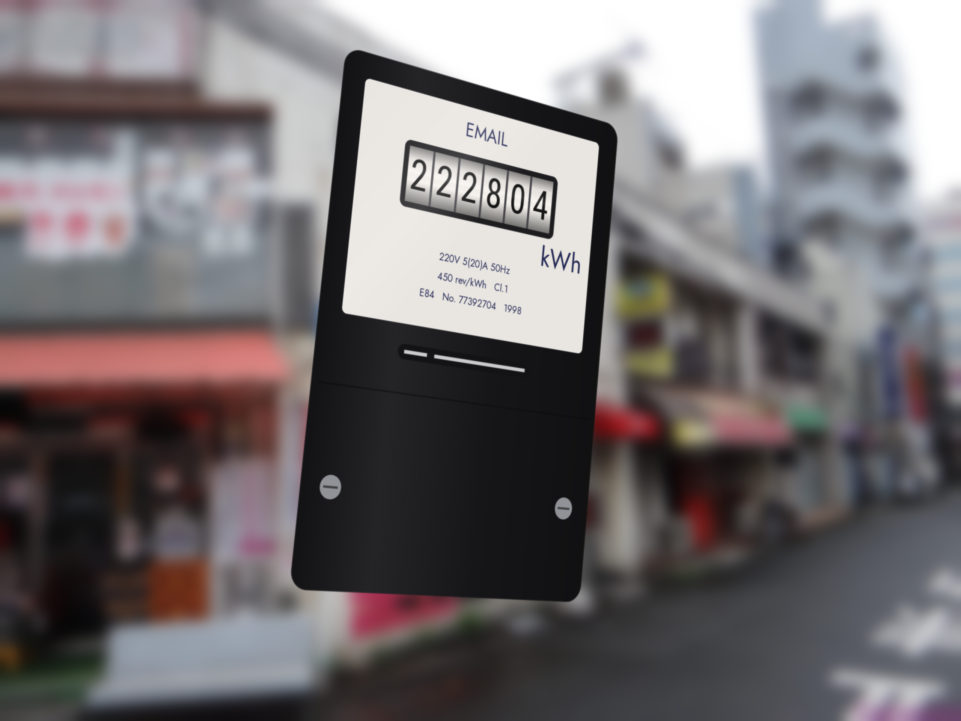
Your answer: {"value": 222804, "unit": "kWh"}
